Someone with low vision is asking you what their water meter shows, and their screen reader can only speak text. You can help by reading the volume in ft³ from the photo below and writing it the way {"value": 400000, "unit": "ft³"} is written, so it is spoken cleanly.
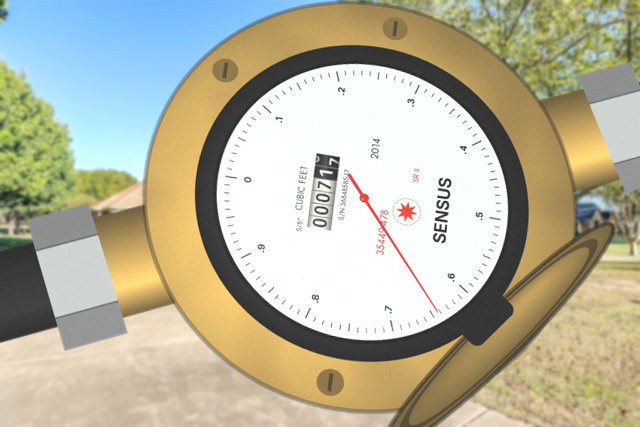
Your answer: {"value": 716.64, "unit": "ft³"}
